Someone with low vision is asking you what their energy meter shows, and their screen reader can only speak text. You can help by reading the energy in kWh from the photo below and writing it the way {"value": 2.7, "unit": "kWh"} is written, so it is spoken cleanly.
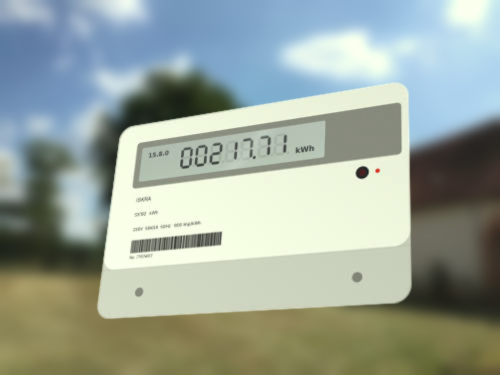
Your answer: {"value": 217.71, "unit": "kWh"}
